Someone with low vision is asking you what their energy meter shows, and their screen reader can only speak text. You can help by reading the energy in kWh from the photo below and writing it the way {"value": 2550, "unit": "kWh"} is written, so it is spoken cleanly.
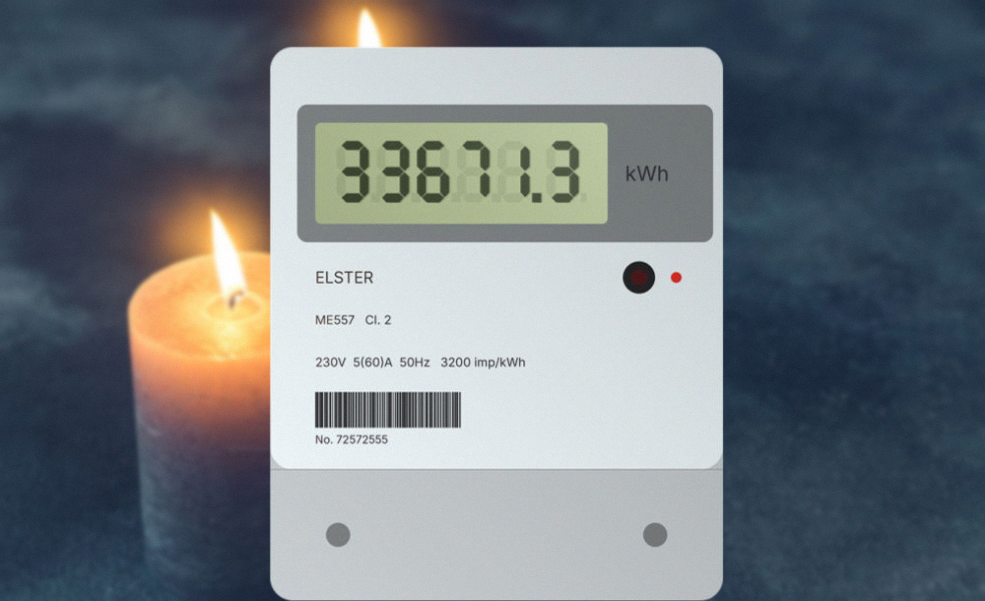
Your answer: {"value": 33671.3, "unit": "kWh"}
